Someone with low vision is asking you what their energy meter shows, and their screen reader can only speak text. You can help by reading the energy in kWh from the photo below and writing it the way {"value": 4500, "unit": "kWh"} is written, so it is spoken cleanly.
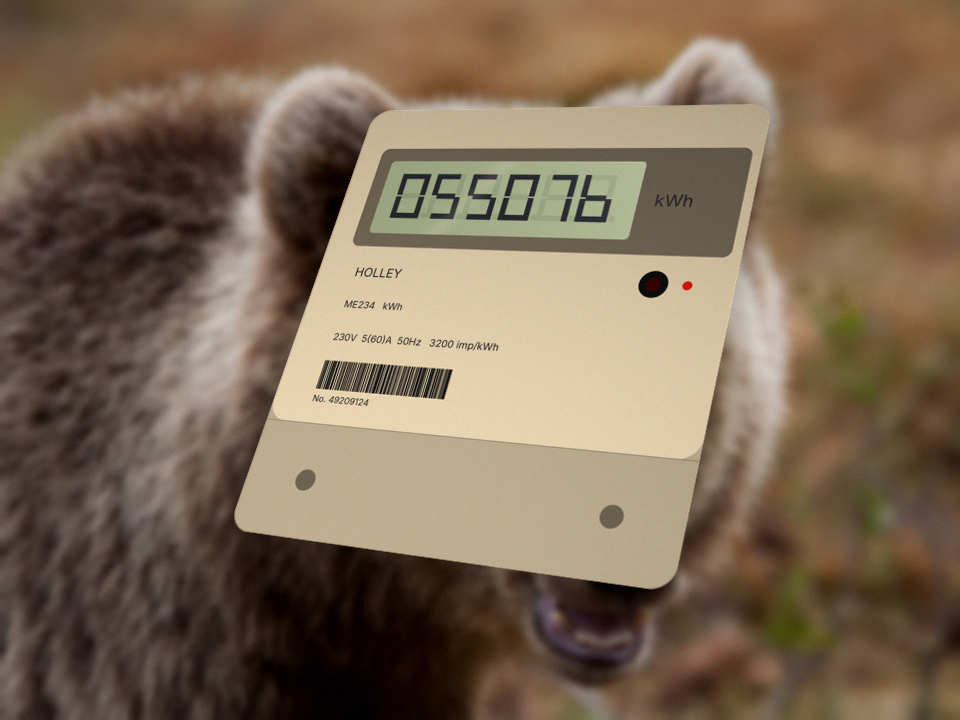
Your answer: {"value": 55076, "unit": "kWh"}
